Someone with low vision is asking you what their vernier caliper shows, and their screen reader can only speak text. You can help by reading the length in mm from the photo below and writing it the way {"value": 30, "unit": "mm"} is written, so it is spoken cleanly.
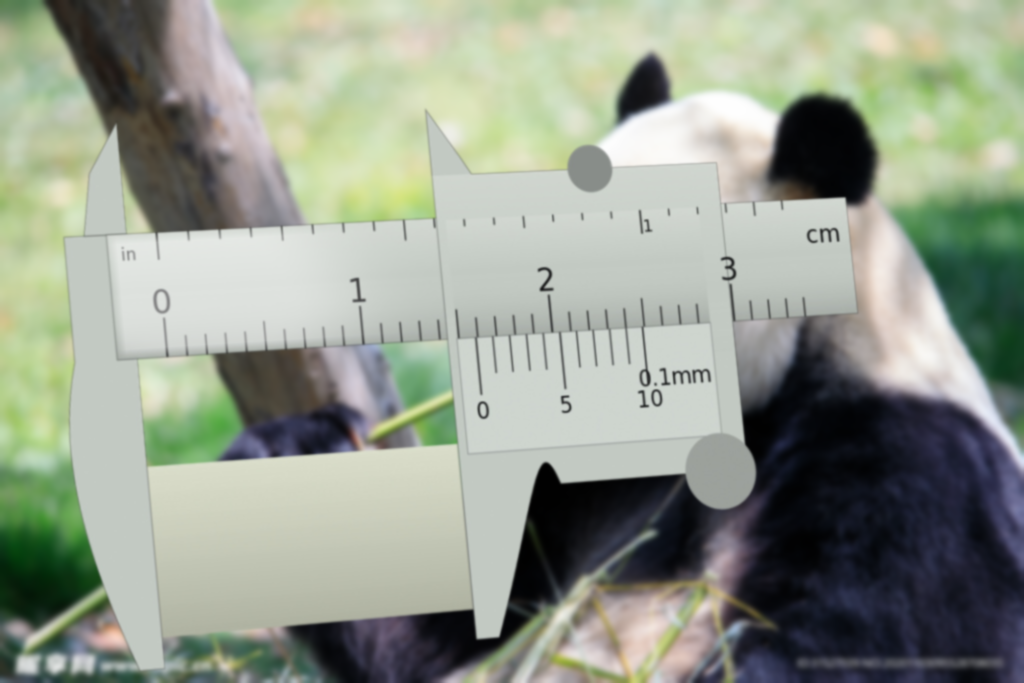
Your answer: {"value": 15.9, "unit": "mm"}
